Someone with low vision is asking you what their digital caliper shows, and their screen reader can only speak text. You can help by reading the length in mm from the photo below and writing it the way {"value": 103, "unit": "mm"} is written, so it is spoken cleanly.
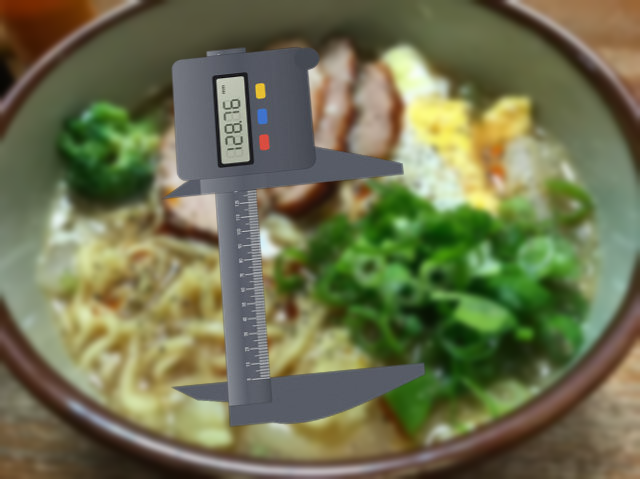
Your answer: {"value": 128.76, "unit": "mm"}
